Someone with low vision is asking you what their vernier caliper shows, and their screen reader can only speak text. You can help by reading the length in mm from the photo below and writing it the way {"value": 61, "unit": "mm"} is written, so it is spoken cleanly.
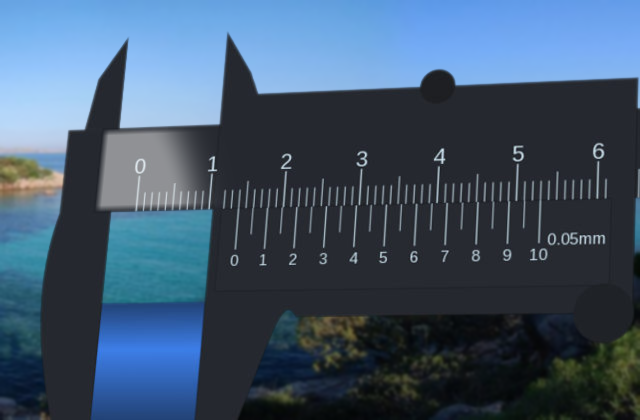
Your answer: {"value": 14.0, "unit": "mm"}
